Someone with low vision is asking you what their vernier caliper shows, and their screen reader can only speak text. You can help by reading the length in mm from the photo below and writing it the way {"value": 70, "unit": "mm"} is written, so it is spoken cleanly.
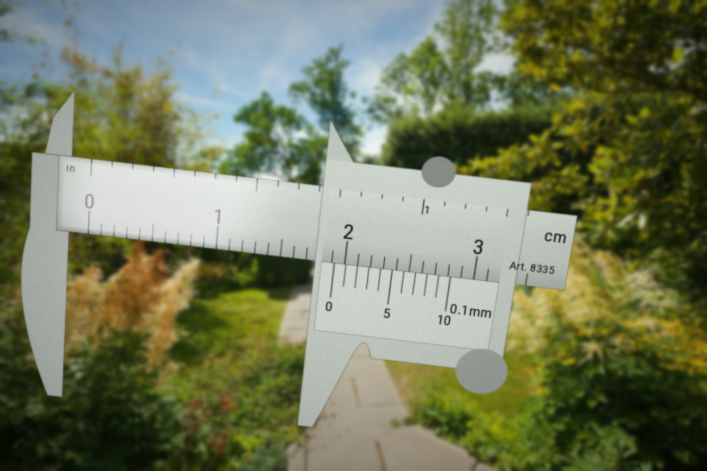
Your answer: {"value": 19.2, "unit": "mm"}
